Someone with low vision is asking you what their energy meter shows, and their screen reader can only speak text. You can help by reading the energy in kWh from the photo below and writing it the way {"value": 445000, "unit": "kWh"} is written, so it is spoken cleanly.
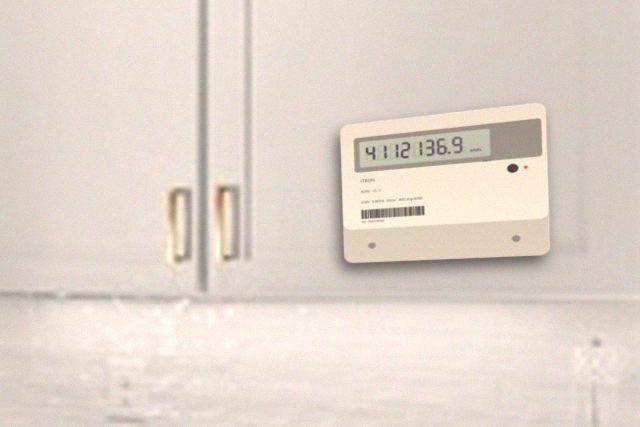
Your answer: {"value": 4112136.9, "unit": "kWh"}
